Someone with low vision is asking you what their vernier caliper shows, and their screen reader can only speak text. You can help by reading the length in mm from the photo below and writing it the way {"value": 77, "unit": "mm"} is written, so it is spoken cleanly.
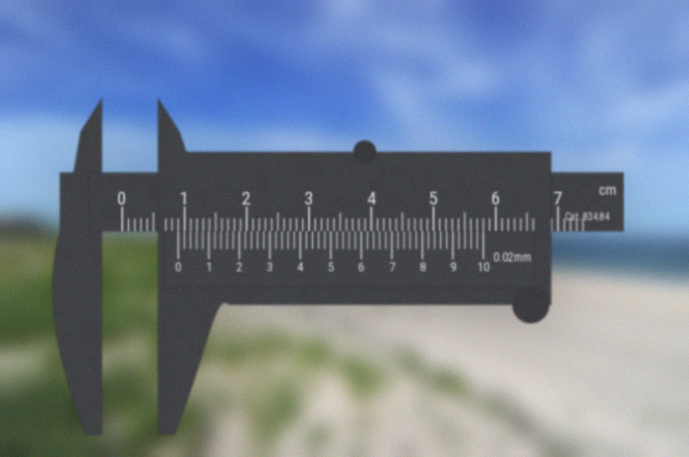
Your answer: {"value": 9.0, "unit": "mm"}
